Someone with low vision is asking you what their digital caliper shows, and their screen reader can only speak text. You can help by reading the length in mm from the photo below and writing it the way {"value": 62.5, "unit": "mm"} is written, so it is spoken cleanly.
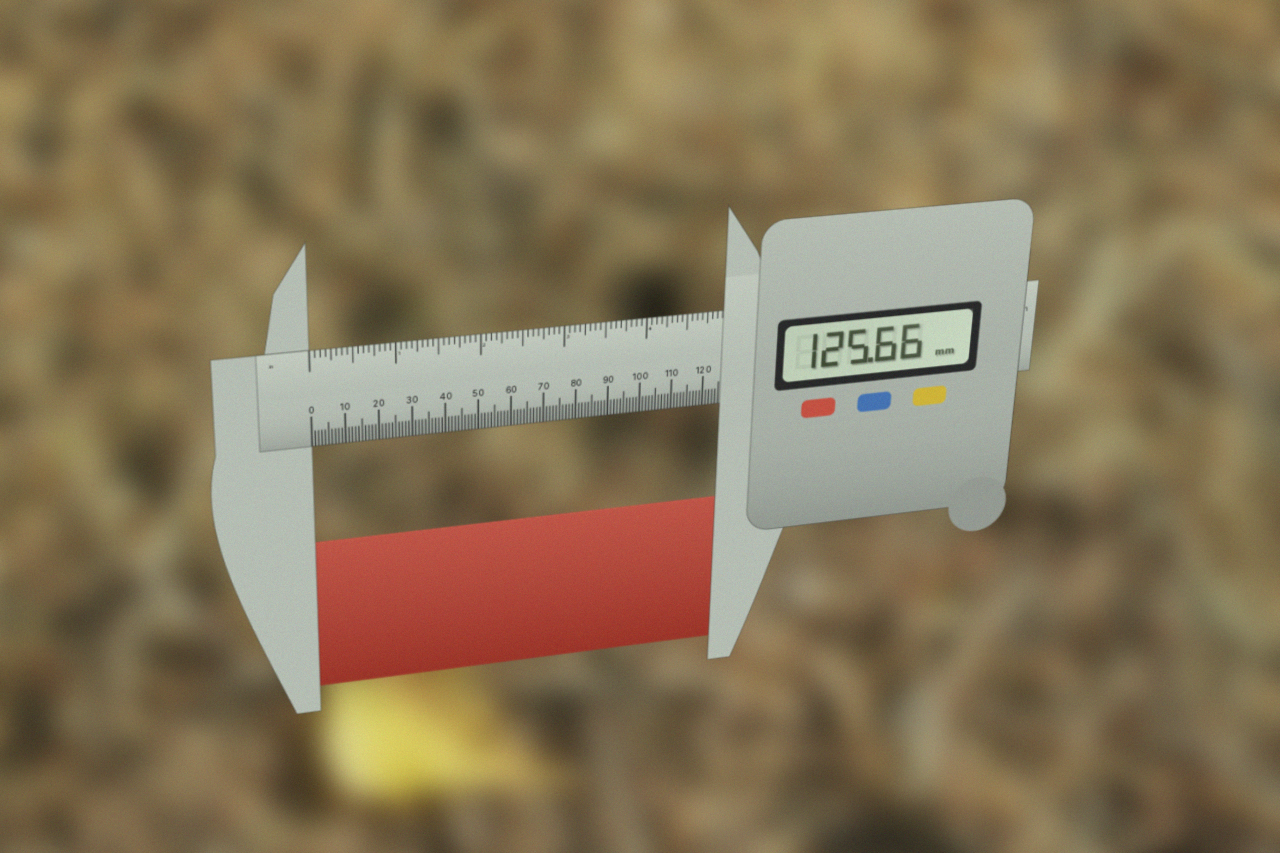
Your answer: {"value": 125.66, "unit": "mm"}
